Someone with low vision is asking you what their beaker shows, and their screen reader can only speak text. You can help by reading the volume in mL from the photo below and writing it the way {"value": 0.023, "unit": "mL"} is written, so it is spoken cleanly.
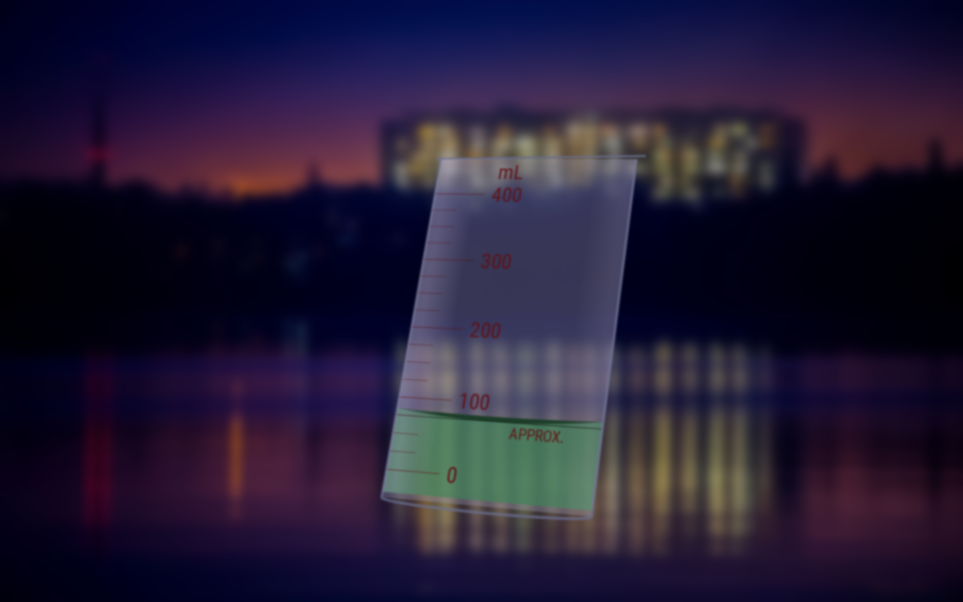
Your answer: {"value": 75, "unit": "mL"}
